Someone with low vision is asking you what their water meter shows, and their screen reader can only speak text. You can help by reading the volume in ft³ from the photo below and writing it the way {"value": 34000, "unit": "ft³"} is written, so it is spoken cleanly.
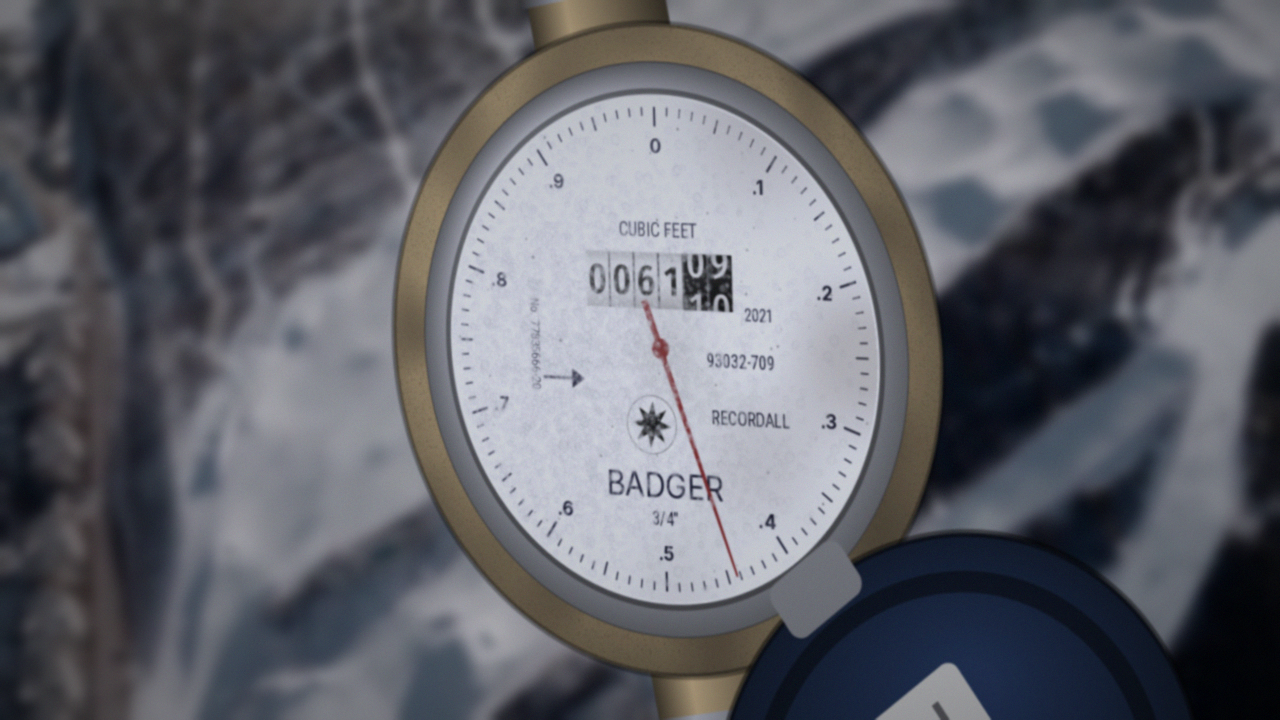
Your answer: {"value": 6109.44, "unit": "ft³"}
